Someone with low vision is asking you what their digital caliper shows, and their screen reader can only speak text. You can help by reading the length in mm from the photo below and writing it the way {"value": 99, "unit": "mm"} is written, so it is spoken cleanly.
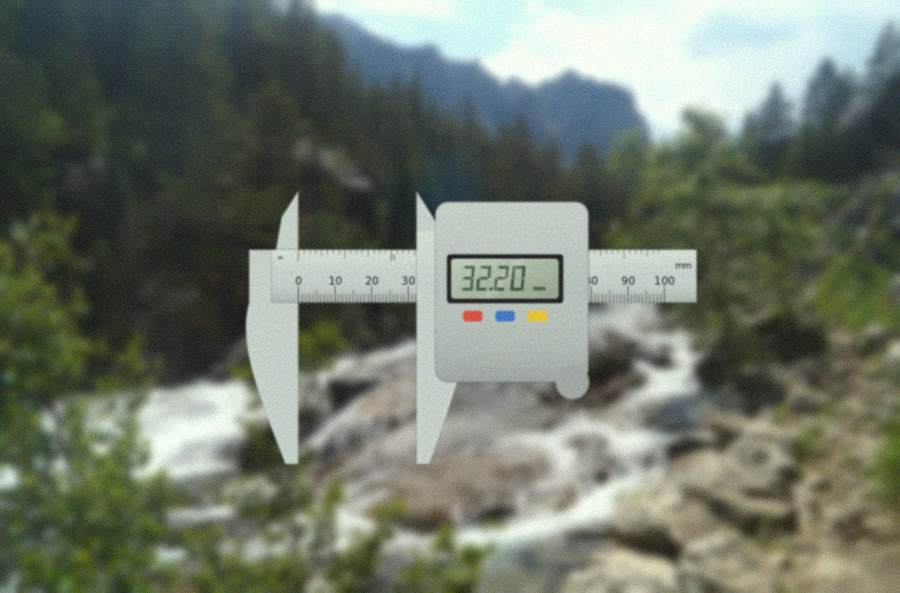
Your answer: {"value": 32.20, "unit": "mm"}
